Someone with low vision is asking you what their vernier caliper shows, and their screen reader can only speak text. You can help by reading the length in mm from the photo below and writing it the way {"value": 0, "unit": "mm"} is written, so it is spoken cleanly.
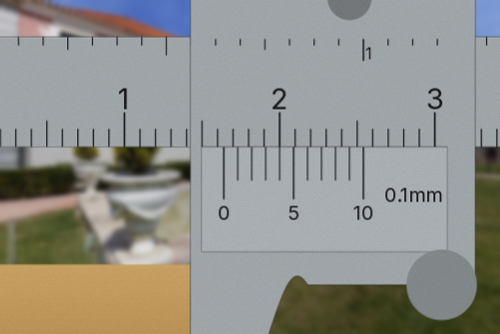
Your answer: {"value": 16.4, "unit": "mm"}
